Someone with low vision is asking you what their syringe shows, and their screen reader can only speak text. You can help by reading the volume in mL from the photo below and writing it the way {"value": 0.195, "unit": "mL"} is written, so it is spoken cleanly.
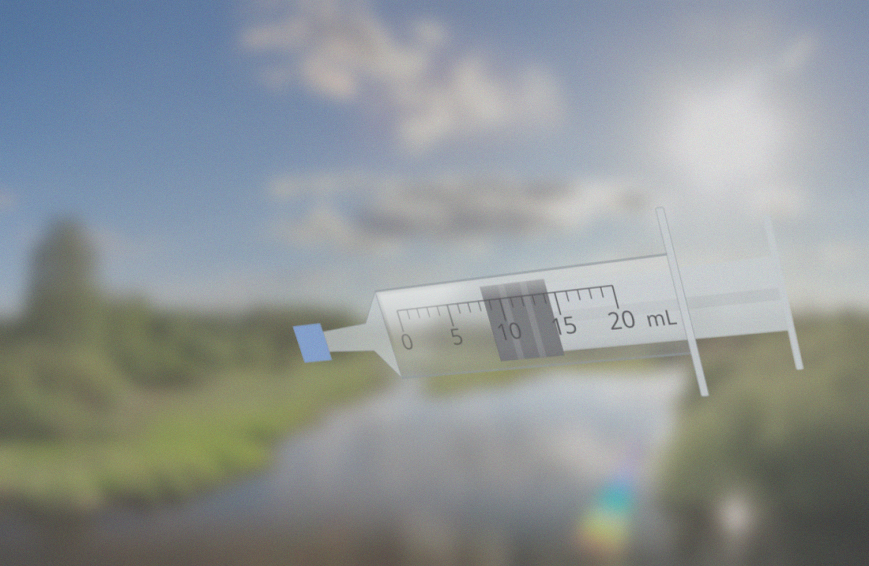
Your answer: {"value": 8.5, "unit": "mL"}
